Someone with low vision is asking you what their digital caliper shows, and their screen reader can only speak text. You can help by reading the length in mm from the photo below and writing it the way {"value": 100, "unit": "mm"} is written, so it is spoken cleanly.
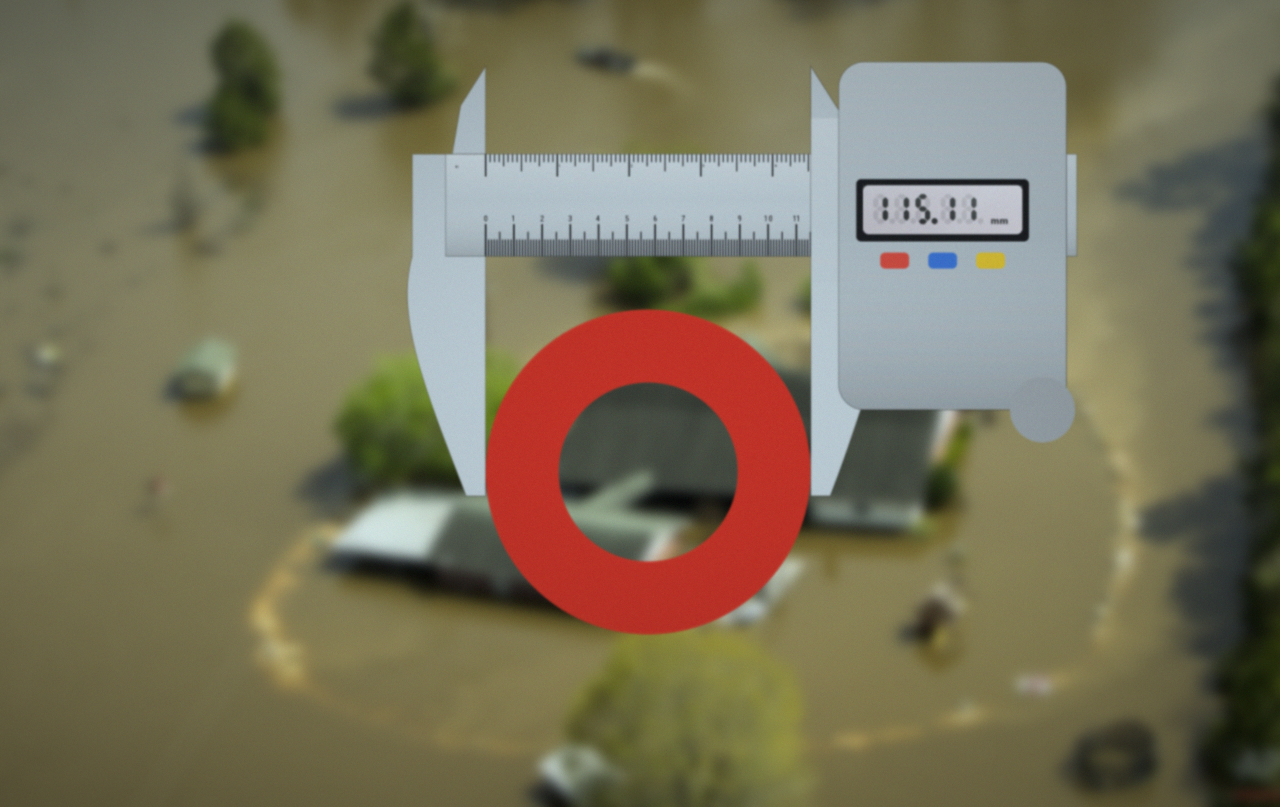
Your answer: {"value": 115.11, "unit": "mm"}
